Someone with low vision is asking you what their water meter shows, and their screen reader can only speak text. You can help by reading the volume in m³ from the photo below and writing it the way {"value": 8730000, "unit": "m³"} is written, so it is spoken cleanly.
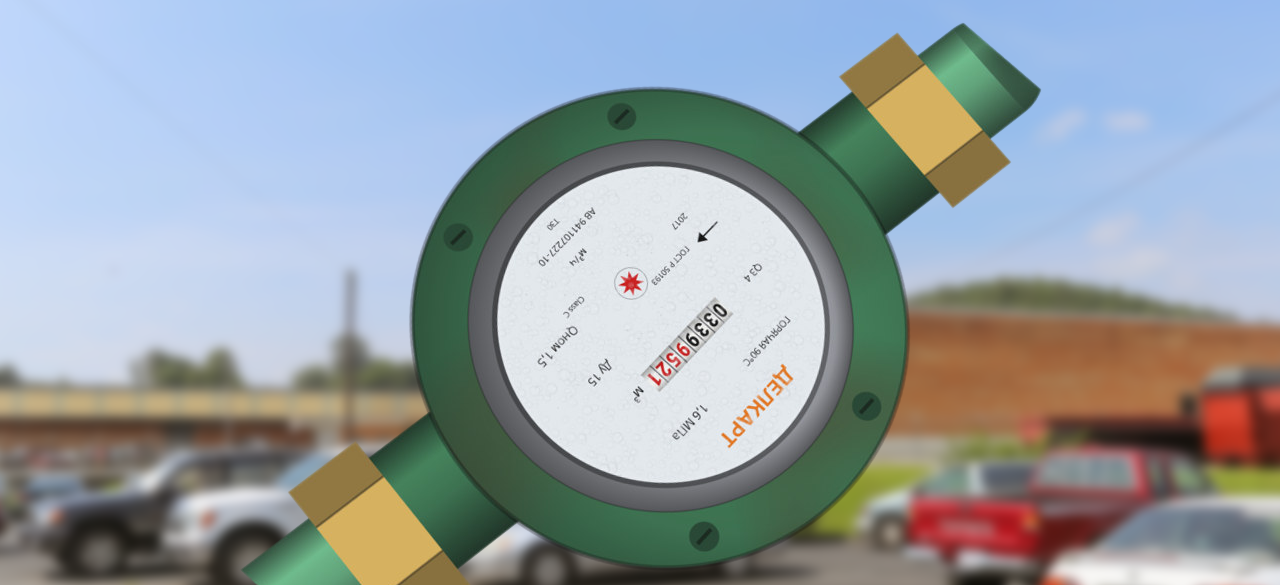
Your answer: {"value": 339.9521, "unit": "m³"}
